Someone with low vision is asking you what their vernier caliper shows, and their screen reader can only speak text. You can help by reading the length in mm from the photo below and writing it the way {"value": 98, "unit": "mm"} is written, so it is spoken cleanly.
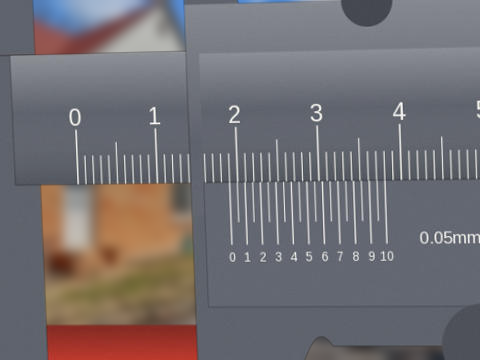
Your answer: {"value": 19.0, "unit": "mm"}
